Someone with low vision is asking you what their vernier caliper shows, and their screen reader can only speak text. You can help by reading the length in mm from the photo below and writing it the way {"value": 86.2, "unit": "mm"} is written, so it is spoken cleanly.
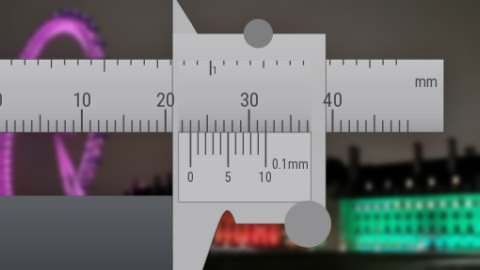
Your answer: {"value": 23.0, "unit": "mm"}
